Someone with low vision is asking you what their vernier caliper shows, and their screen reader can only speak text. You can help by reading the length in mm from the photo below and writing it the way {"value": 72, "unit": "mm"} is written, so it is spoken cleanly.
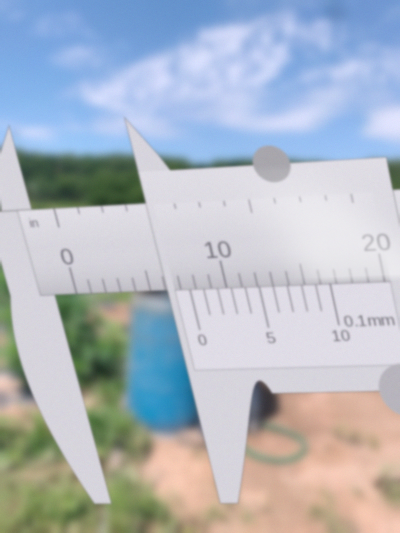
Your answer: {"value": 7.6, "unit": "mm"}
